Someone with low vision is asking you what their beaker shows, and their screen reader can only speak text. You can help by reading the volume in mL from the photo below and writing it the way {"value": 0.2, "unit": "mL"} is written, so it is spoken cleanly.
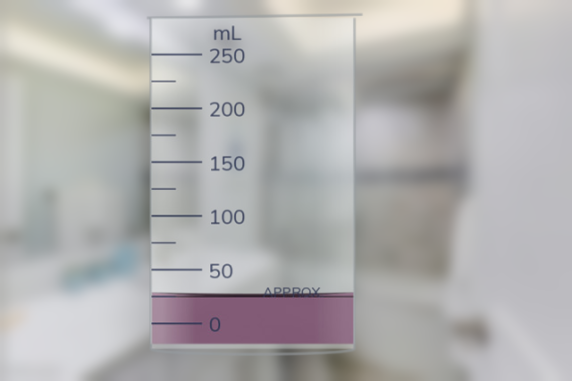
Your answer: {"value": 25, "unit": "mL"}
